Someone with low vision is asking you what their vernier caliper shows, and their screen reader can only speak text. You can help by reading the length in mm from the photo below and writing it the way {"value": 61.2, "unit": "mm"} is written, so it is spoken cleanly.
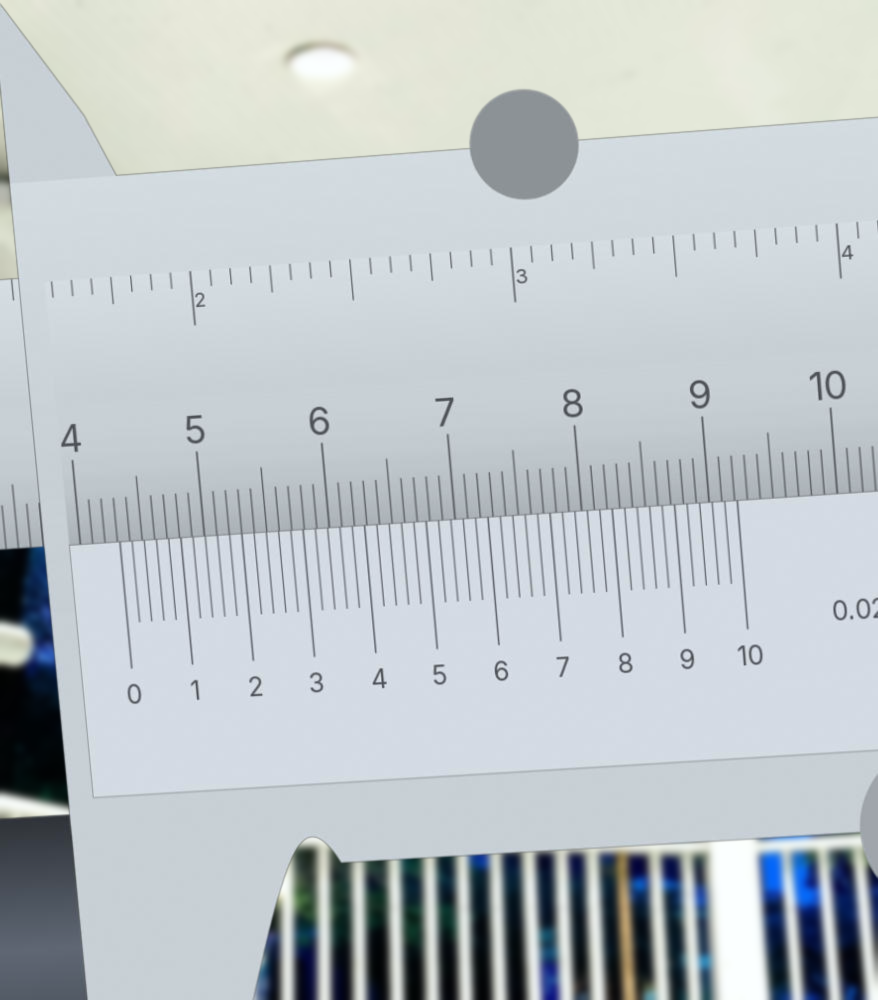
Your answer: {"value": 43.2, "unit": "mm"}
